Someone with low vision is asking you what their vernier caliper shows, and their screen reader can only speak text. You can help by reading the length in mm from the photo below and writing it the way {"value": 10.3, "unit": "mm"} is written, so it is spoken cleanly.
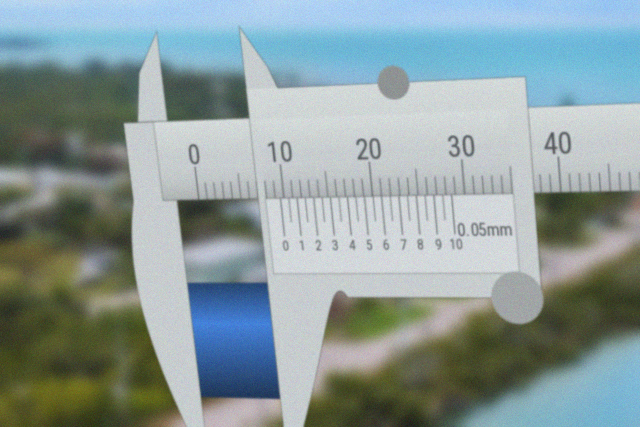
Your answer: {"value": 9.6, "unit": "mm"}
